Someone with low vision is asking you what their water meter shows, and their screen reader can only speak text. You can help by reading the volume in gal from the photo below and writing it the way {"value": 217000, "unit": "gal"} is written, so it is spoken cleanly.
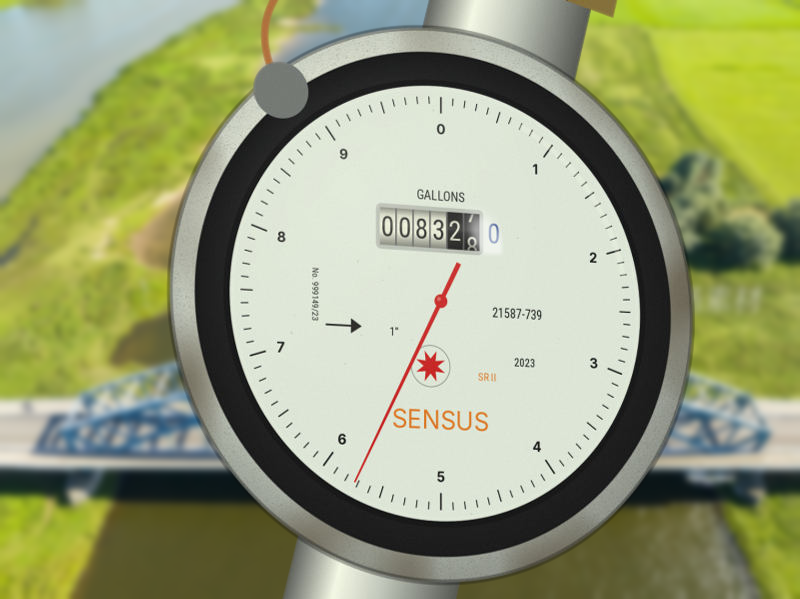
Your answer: {"value": 83275.7, "unit": "gal"}
